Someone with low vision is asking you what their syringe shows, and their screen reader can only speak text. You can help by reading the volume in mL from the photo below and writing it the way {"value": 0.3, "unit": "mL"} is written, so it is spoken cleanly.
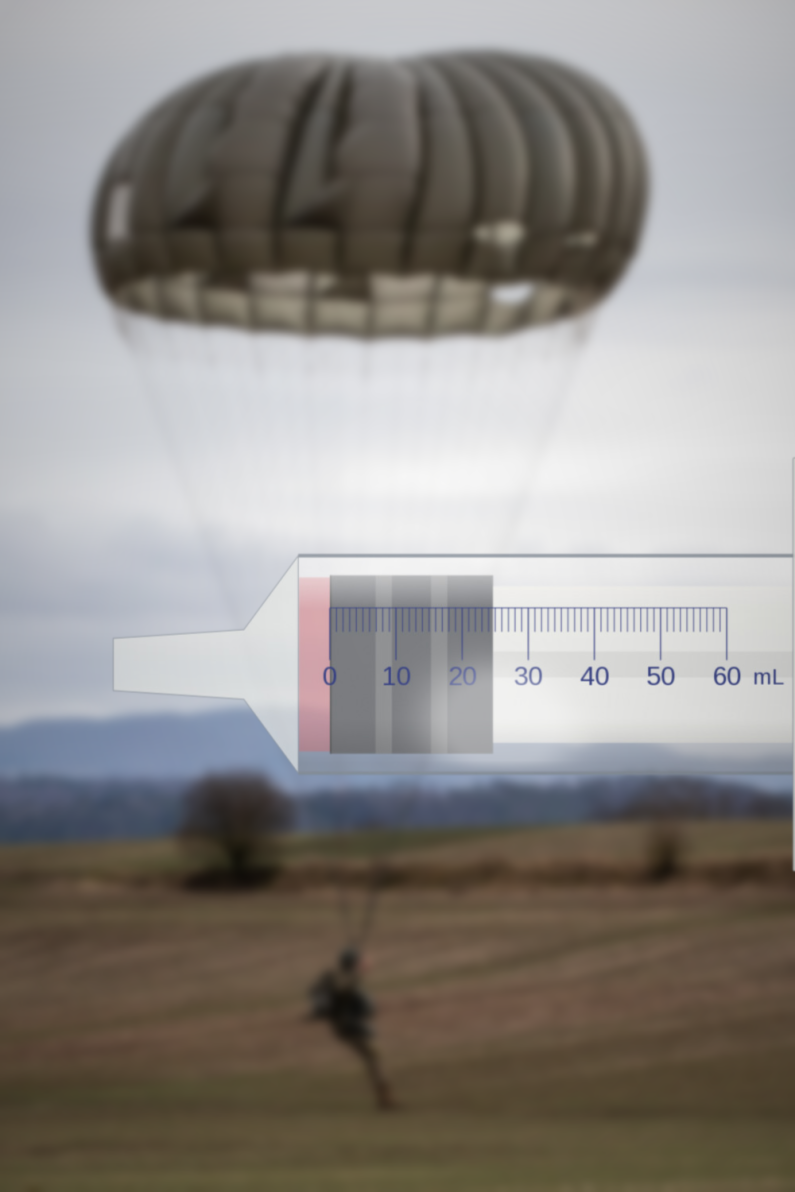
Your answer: {"value": 0, "unit": "mL"}
